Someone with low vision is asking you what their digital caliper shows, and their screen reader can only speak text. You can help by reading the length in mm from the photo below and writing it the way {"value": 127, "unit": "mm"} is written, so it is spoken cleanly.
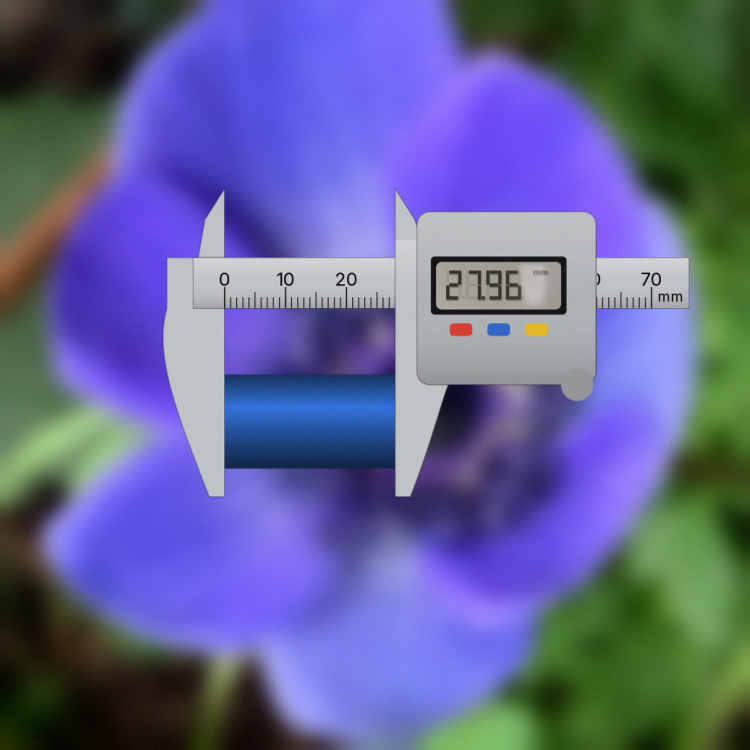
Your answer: {"value": 27.96, "unit": "mm"}
